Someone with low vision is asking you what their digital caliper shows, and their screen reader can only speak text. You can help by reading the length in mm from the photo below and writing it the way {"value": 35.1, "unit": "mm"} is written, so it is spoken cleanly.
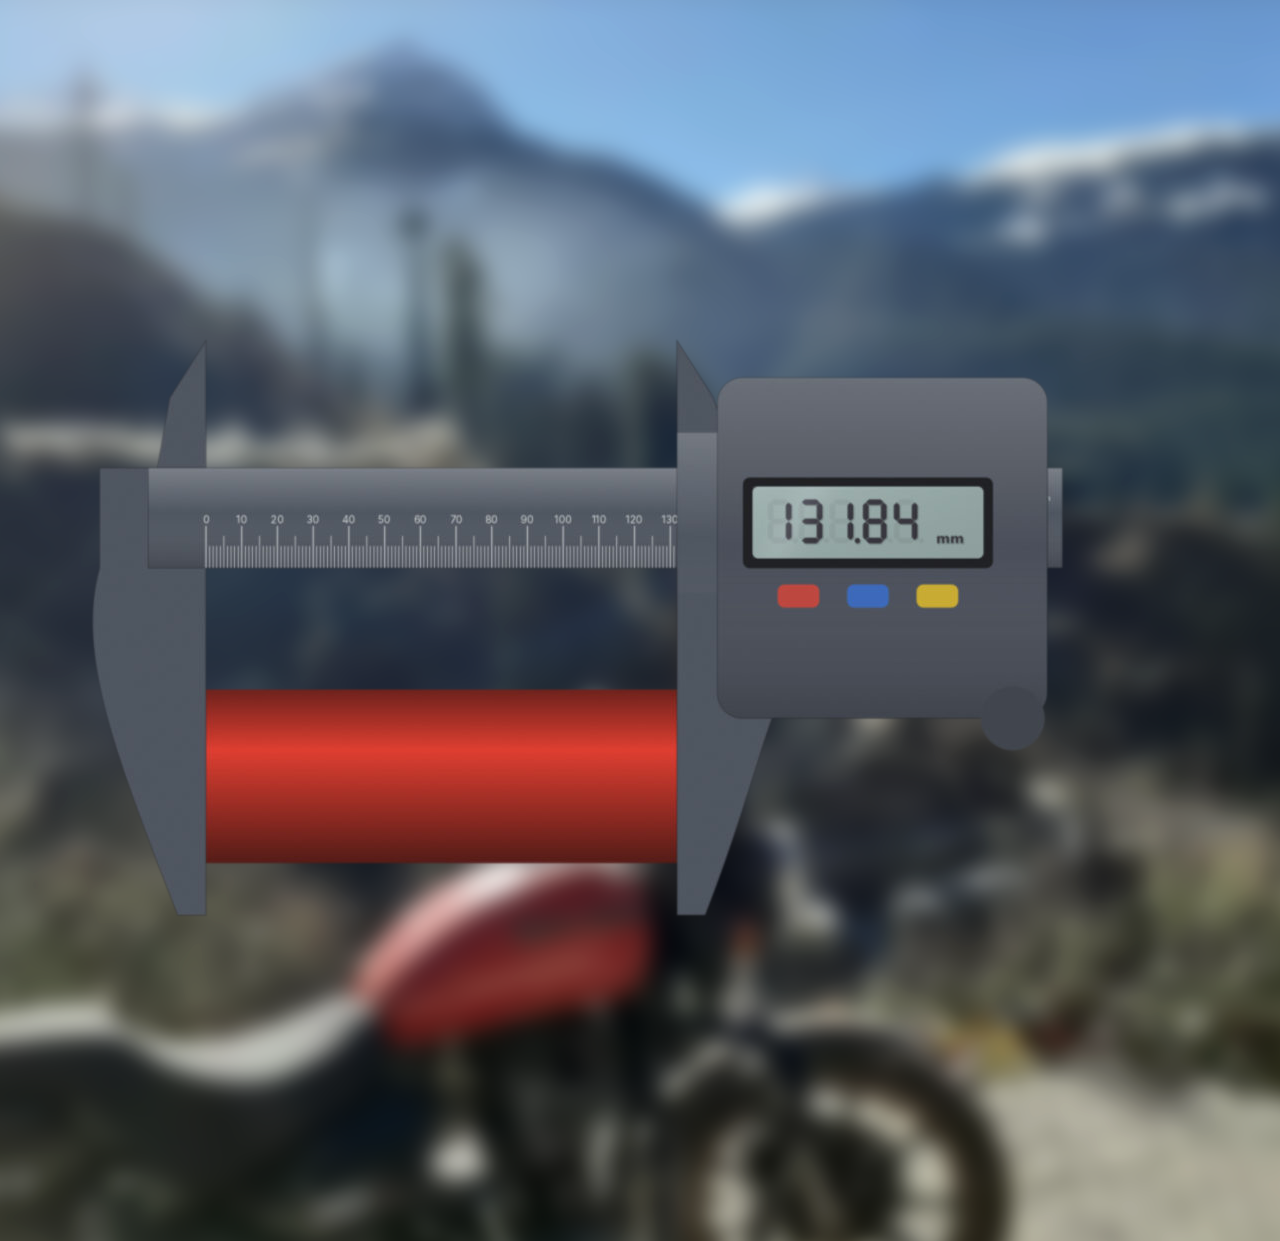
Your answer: {"value": 131.84, "unit": "mm"}
